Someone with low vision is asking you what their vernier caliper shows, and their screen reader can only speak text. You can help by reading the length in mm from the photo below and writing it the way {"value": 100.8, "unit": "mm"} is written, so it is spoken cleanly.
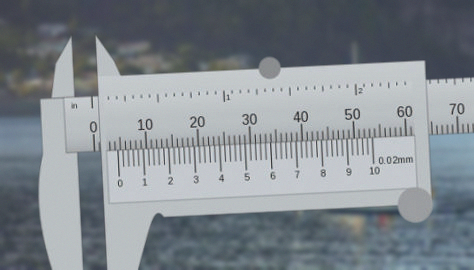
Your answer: {"value": 4.5, "unit": "mm"}
